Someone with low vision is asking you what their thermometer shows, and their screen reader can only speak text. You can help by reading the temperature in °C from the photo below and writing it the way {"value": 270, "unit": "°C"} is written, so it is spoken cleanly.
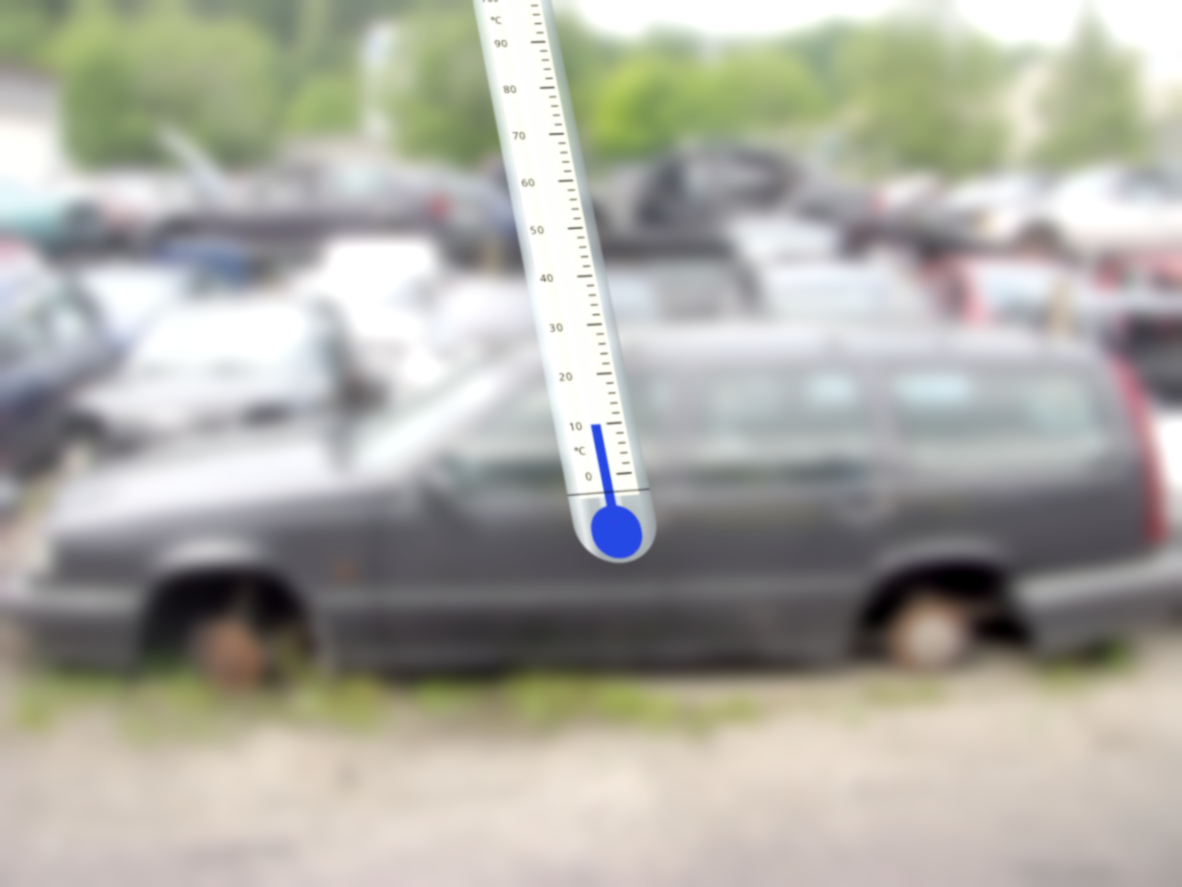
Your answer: {"value": 10, "unit": "°C"}
